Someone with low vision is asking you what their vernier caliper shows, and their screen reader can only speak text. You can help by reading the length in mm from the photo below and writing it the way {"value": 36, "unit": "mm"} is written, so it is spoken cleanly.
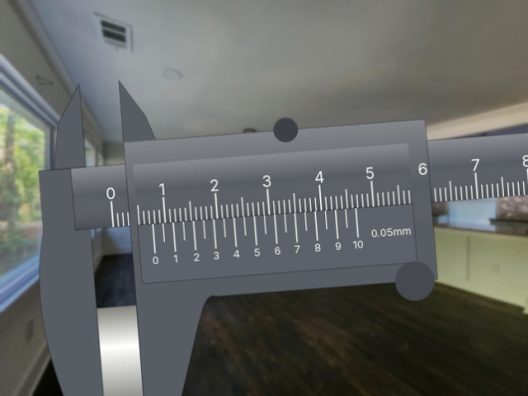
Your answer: {"value": 7.6, "unit": "mm"}
